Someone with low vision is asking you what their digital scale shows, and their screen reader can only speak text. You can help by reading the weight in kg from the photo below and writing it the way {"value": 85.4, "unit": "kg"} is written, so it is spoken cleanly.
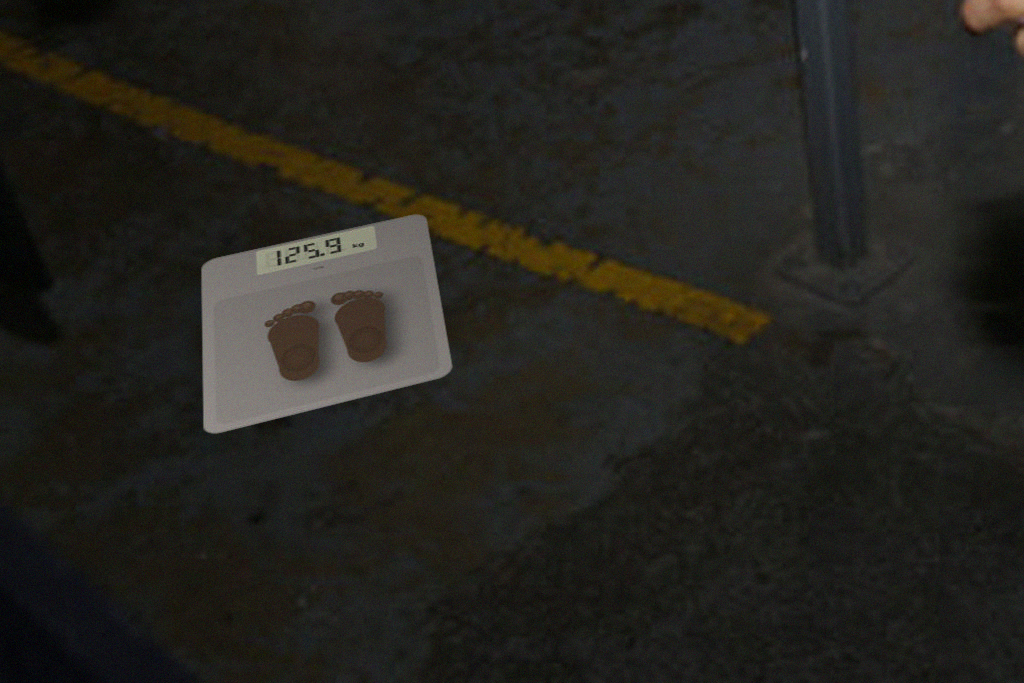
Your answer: {"value": 125.9, "unit": "kg"}
